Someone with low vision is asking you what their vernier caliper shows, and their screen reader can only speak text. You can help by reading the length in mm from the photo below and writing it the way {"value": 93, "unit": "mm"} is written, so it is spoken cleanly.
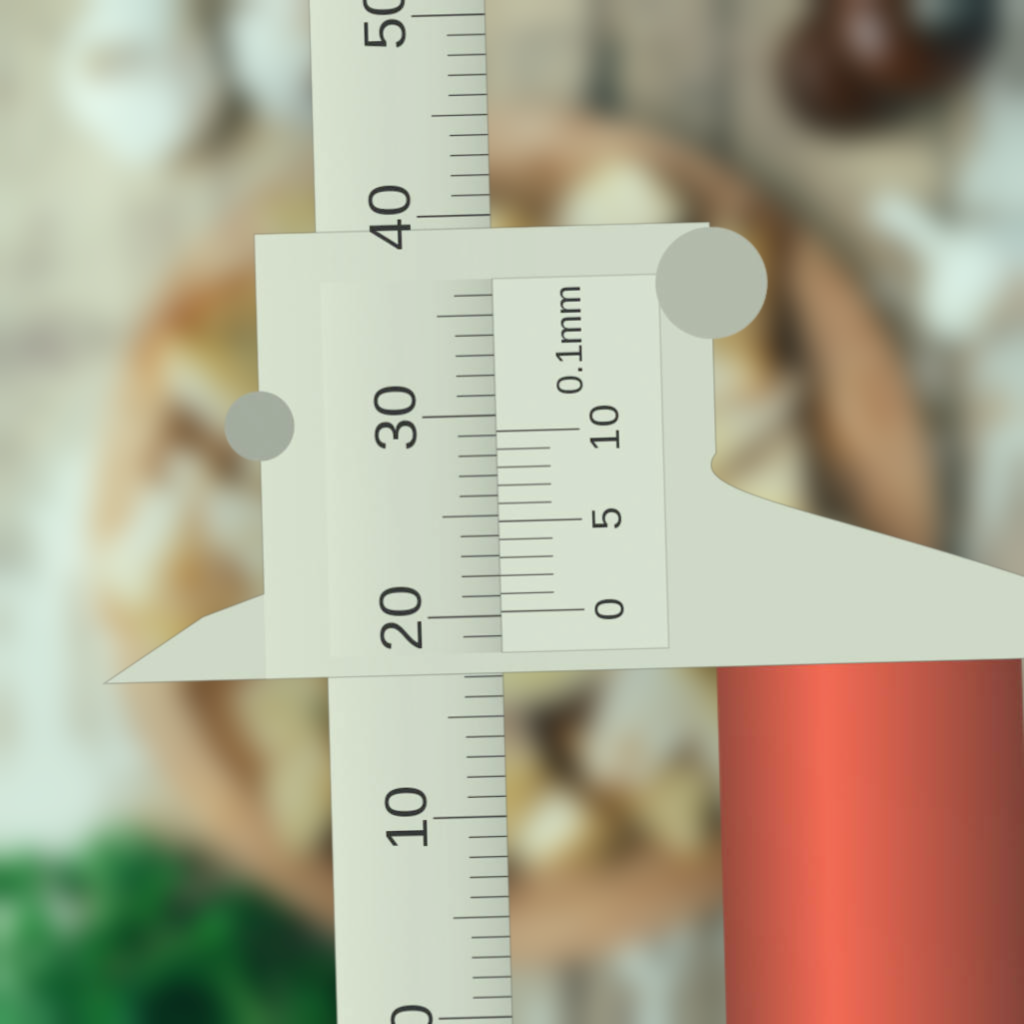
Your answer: {"value": 20.2, "unit": "mm"}
